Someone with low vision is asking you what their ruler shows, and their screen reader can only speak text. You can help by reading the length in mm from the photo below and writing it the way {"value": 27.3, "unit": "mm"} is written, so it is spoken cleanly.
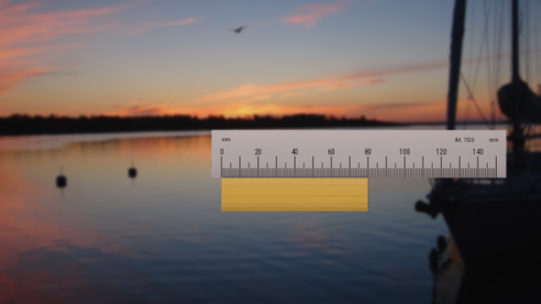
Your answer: {"value": 80, "unit": "mm"}
